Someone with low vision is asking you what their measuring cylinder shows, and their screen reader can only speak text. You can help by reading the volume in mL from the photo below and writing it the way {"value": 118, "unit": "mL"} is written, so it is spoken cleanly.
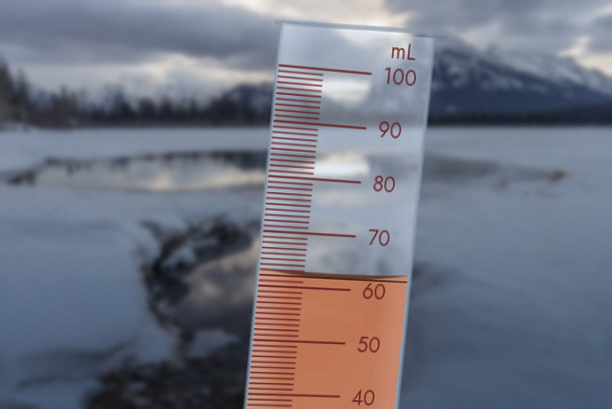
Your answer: {"value": 62, "unit": "mL"}
